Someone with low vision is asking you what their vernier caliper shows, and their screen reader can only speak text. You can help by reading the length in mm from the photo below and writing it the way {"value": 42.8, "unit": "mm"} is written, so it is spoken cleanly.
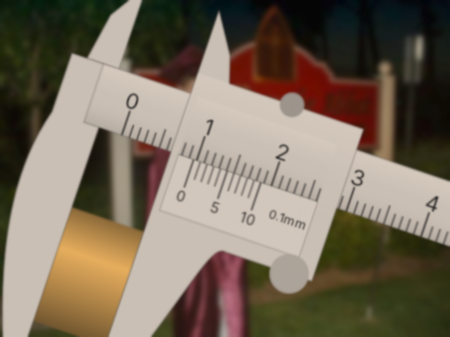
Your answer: {"value": 9.6, "unit": "mm"}
